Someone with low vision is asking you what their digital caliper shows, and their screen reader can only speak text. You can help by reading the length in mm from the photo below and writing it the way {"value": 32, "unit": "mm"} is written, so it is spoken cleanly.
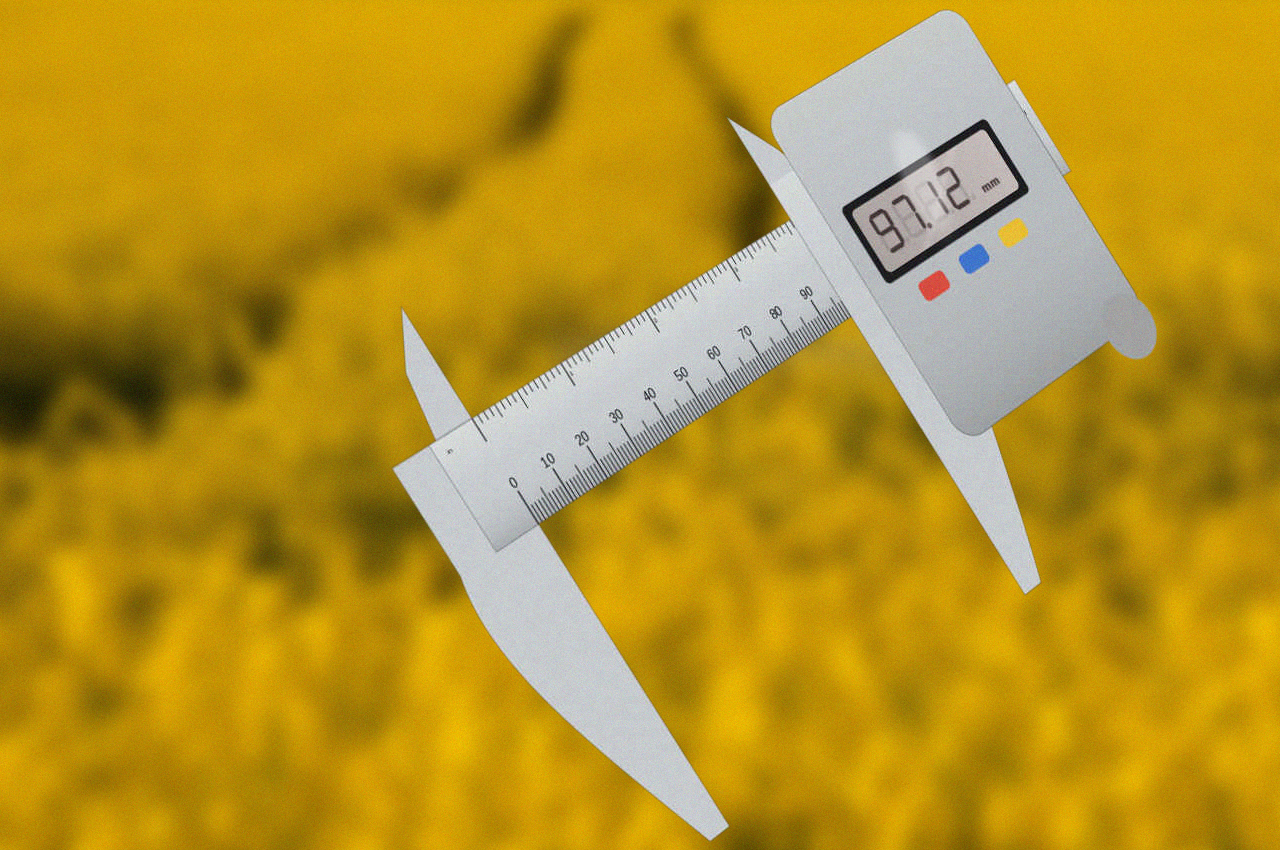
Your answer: {"value": 97.12, "unit": "mm"}
